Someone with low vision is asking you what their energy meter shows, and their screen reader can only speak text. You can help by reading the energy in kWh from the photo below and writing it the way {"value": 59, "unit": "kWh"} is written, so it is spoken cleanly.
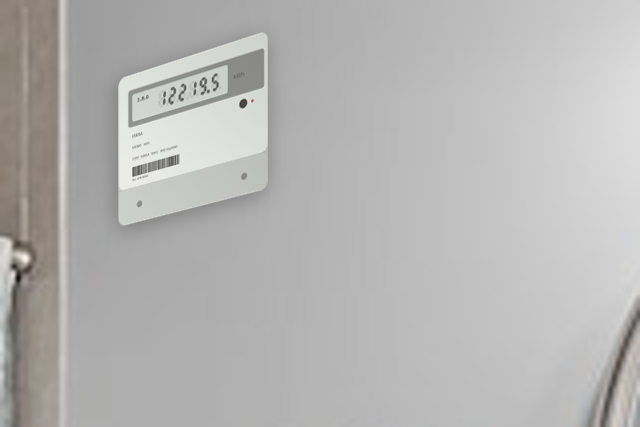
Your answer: {"value": 12219.5, "unit": "kWh"}
